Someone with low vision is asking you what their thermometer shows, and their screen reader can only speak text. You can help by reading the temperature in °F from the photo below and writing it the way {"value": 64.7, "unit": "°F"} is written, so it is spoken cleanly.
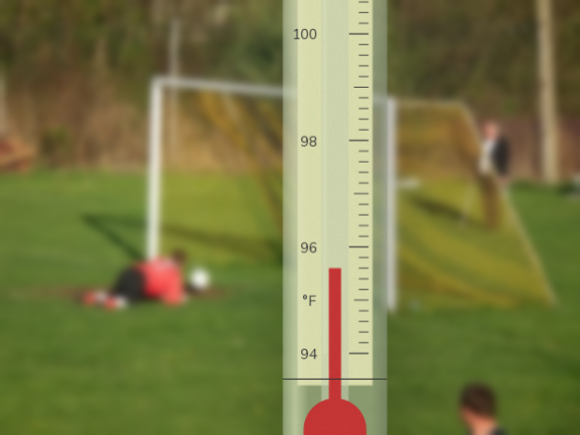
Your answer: {"value": 95.6, "unit": "°F"}
